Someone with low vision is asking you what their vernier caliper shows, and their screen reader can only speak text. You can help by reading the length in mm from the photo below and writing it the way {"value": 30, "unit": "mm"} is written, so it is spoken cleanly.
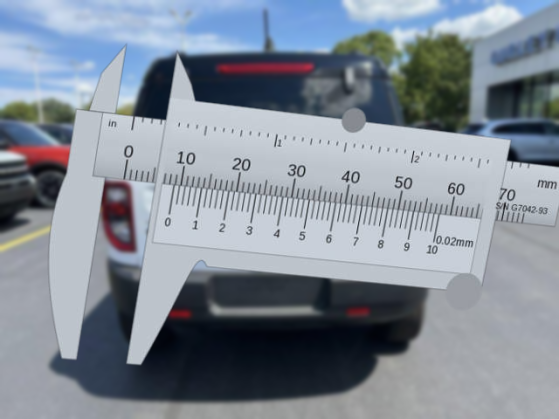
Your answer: {"value": 8.8, "unit": "mm"}
